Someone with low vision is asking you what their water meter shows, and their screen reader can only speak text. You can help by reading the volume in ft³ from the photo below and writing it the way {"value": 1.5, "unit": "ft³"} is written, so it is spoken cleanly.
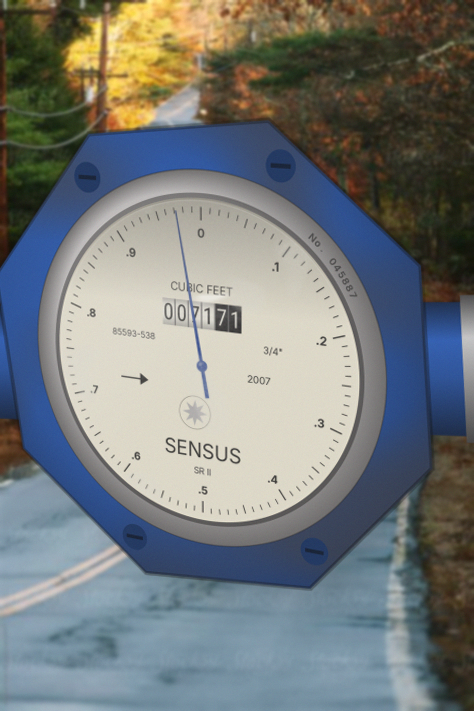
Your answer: {"value": 7170.97, "unit": "ft³"}
